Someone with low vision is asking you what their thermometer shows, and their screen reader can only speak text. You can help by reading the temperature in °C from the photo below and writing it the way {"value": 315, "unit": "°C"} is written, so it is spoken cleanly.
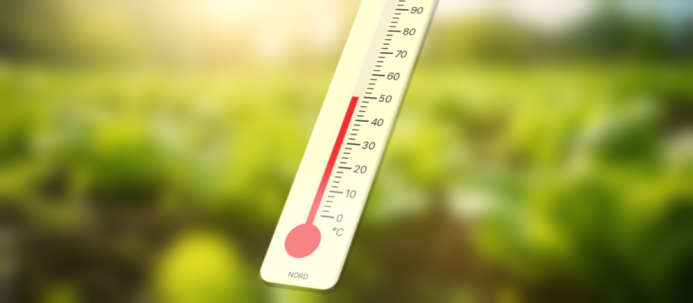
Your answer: {"value": 50, "unit": "°C"}
